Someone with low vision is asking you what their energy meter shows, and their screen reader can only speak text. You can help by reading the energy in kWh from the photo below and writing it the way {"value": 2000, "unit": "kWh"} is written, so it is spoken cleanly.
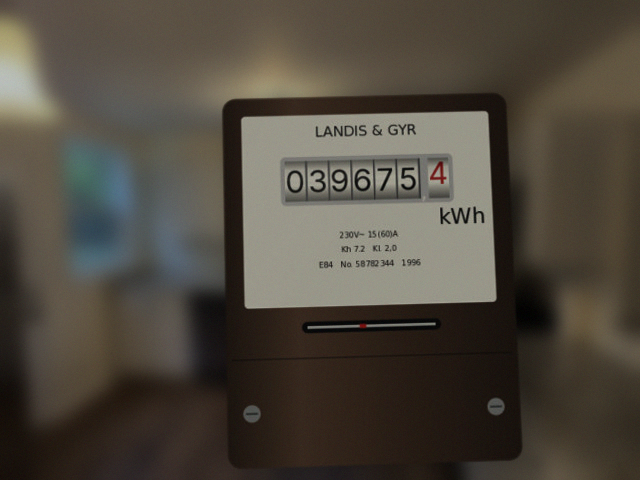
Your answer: {"value": 39675.4, "unit": "kWh"}
